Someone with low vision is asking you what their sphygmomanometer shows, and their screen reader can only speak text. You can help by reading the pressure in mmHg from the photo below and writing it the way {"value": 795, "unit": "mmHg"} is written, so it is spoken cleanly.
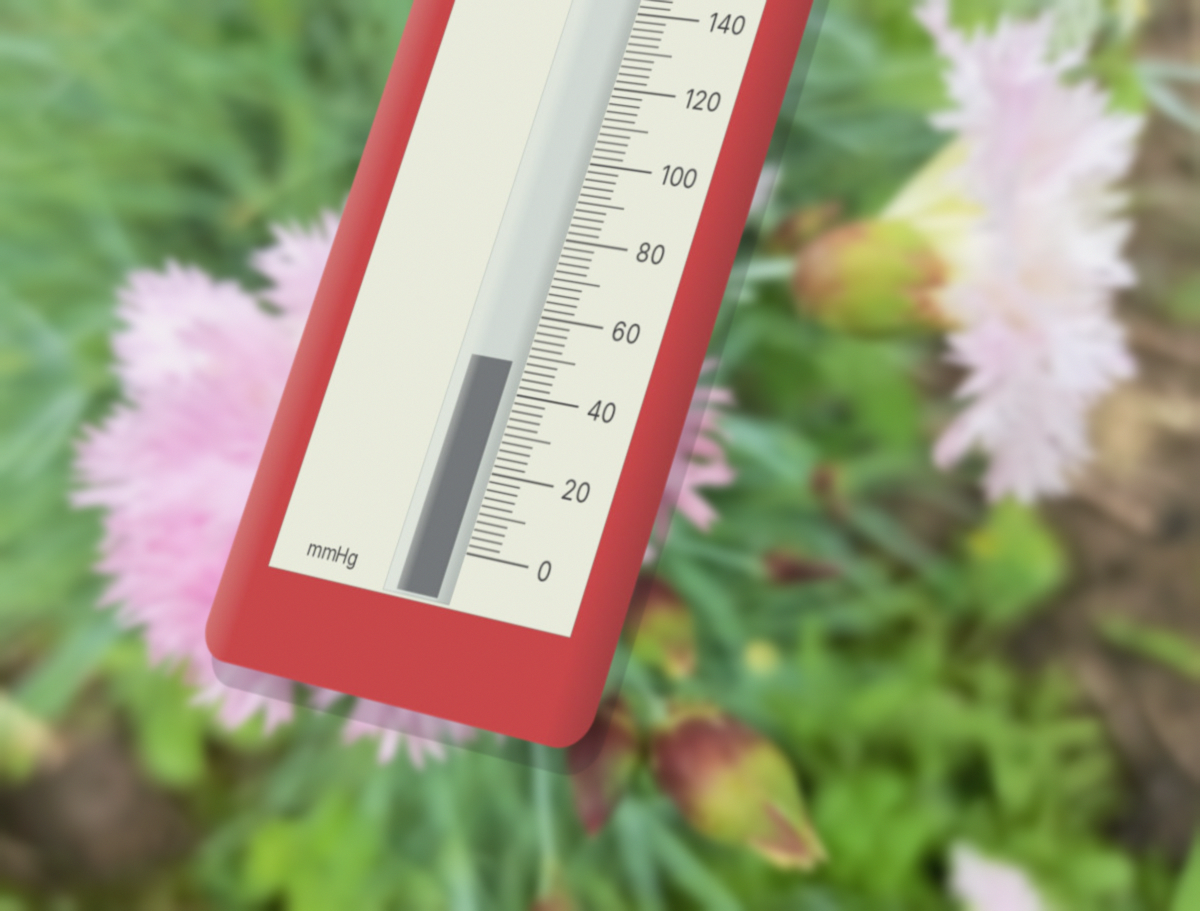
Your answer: {"value": 48, "unit": "mmHg"}
